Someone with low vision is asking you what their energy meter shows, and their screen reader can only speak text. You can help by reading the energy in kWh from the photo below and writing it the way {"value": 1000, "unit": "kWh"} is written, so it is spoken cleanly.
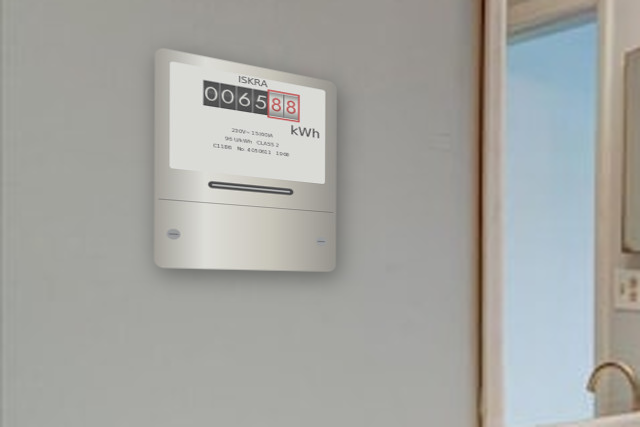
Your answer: {"value": 65.88, "unit": "kWh"}
